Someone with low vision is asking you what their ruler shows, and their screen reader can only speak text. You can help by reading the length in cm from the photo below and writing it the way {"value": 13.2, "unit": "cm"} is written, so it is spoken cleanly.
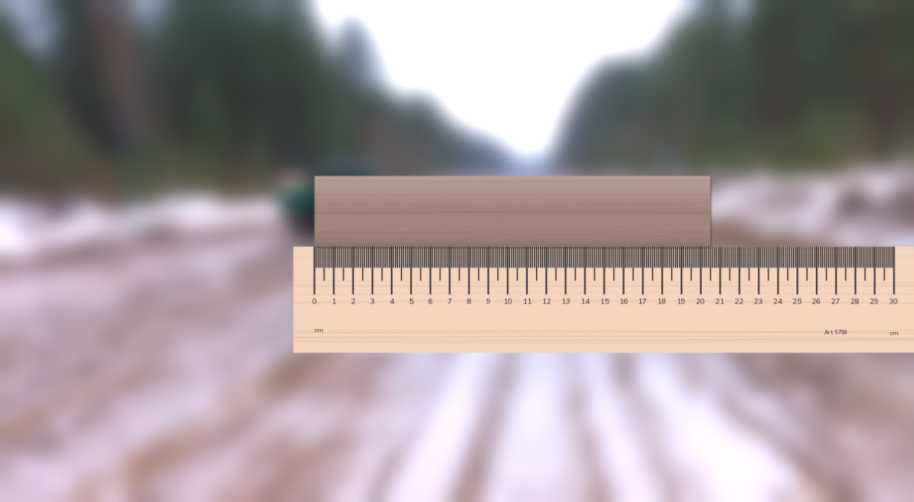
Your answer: {"value": 20.5, "unit": "cm"}
